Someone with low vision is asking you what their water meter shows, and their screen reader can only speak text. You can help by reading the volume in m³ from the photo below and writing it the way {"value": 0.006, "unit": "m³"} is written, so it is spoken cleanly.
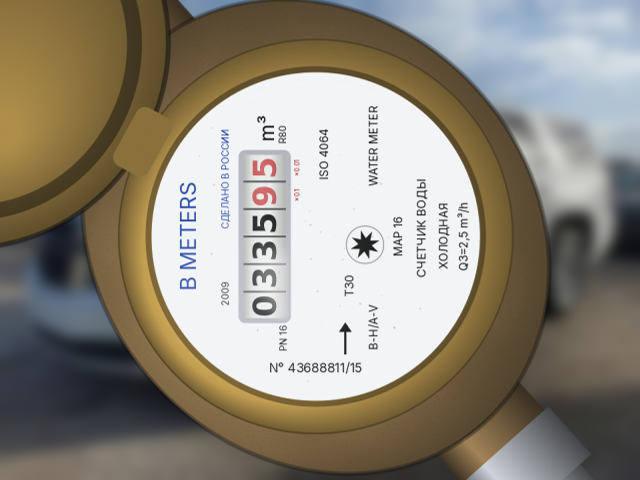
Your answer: {"value": 335.95, "unit": "m³"}
